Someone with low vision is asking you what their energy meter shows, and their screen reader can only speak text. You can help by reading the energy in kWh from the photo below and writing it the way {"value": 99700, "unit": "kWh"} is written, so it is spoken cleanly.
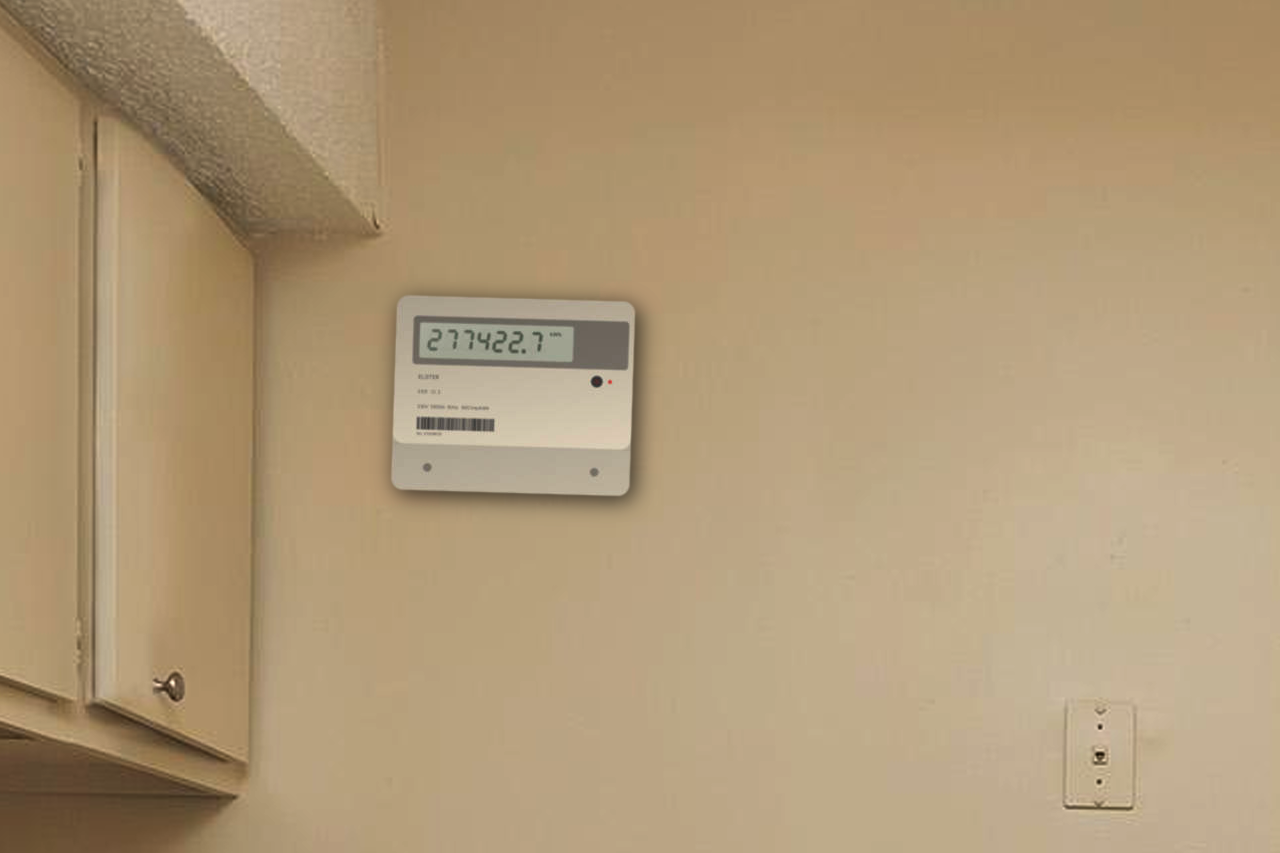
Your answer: {"value": 277422.7, "unit": "kWh"}
